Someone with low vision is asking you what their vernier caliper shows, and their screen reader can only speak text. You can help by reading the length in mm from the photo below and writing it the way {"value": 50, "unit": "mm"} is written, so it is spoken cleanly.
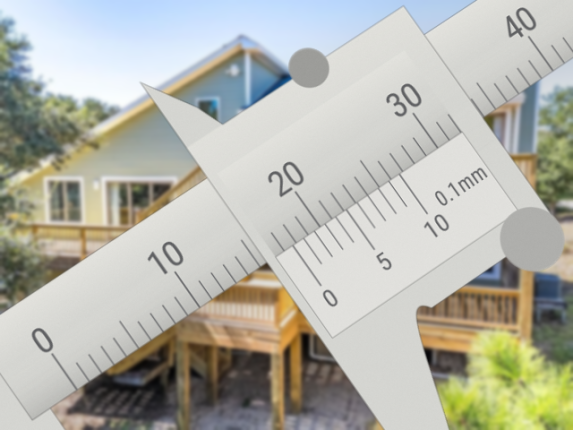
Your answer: {"value": 17.7, "unit": "mm"}
